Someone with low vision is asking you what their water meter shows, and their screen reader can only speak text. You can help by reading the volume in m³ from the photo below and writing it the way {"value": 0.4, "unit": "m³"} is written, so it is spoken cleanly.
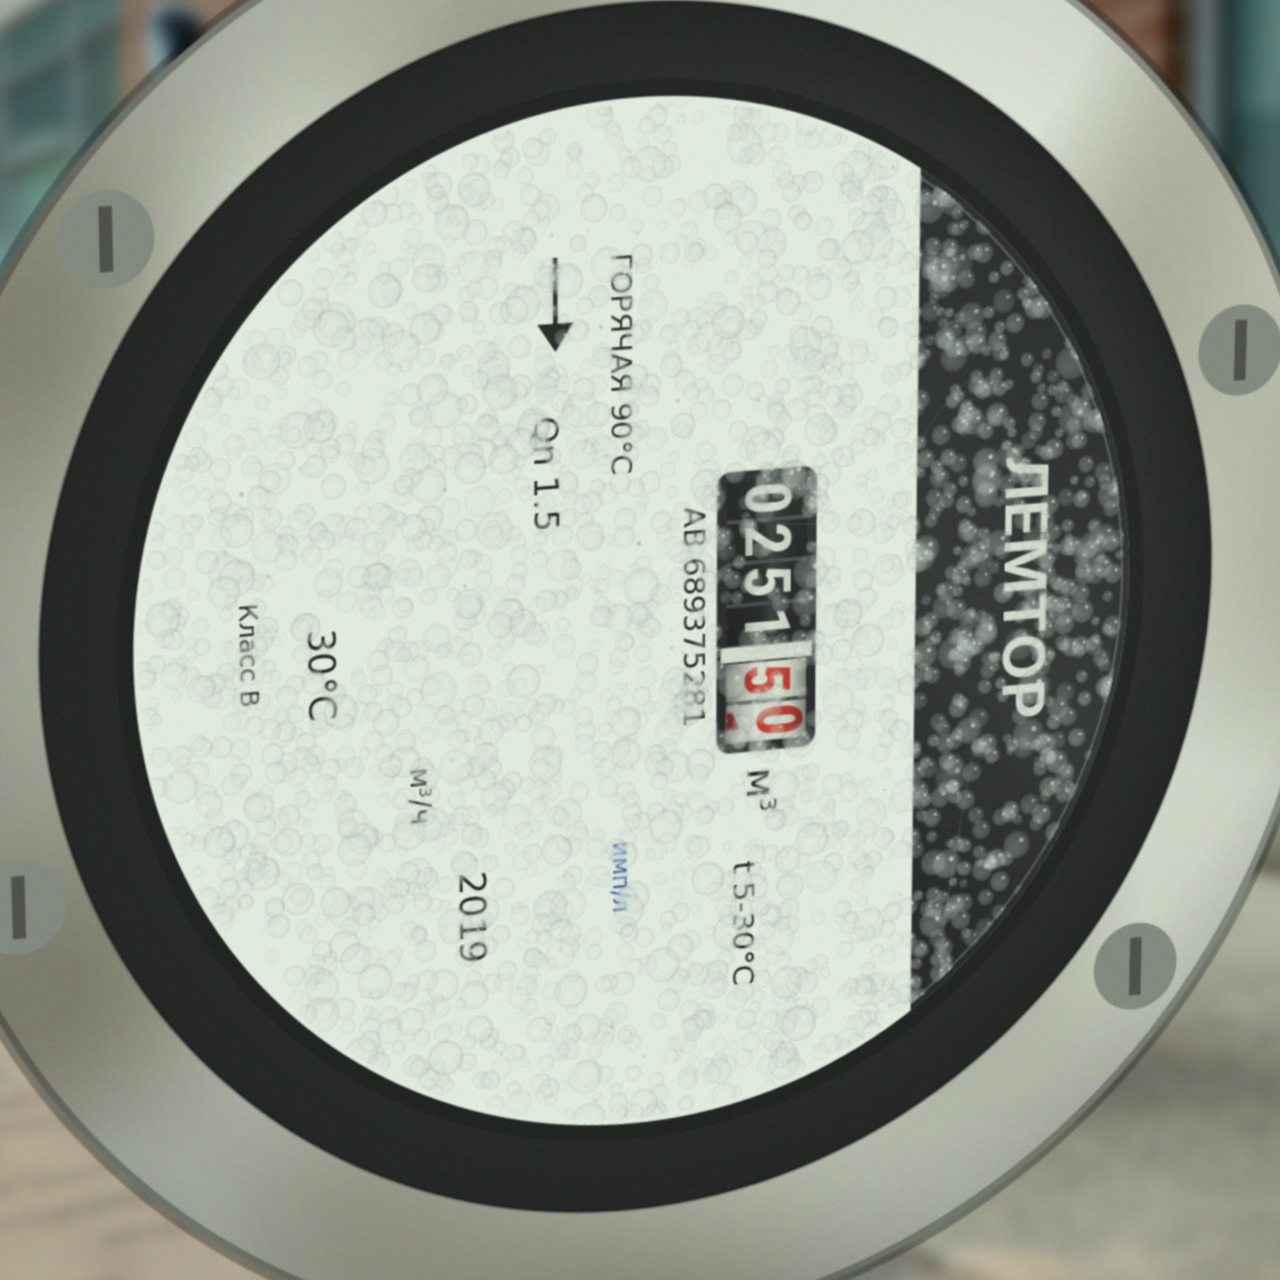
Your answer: {"value": 251.50, "unit": "m³"}
